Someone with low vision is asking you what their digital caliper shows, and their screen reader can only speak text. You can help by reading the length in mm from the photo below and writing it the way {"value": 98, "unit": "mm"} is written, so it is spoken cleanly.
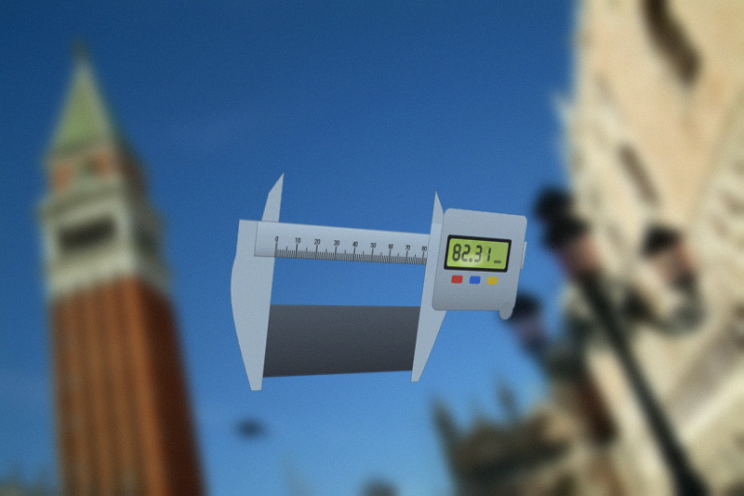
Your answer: {"value": 82.31, "unit": "mm"}
